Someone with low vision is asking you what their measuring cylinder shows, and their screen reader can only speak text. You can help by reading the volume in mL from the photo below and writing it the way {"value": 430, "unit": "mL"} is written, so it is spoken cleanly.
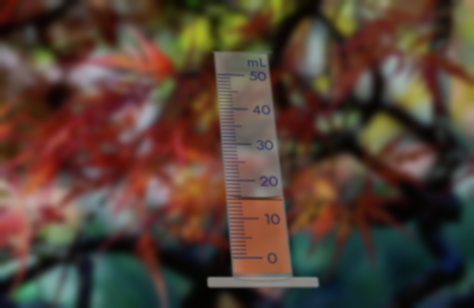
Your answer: {"value": 15, "unit": "mL"}
